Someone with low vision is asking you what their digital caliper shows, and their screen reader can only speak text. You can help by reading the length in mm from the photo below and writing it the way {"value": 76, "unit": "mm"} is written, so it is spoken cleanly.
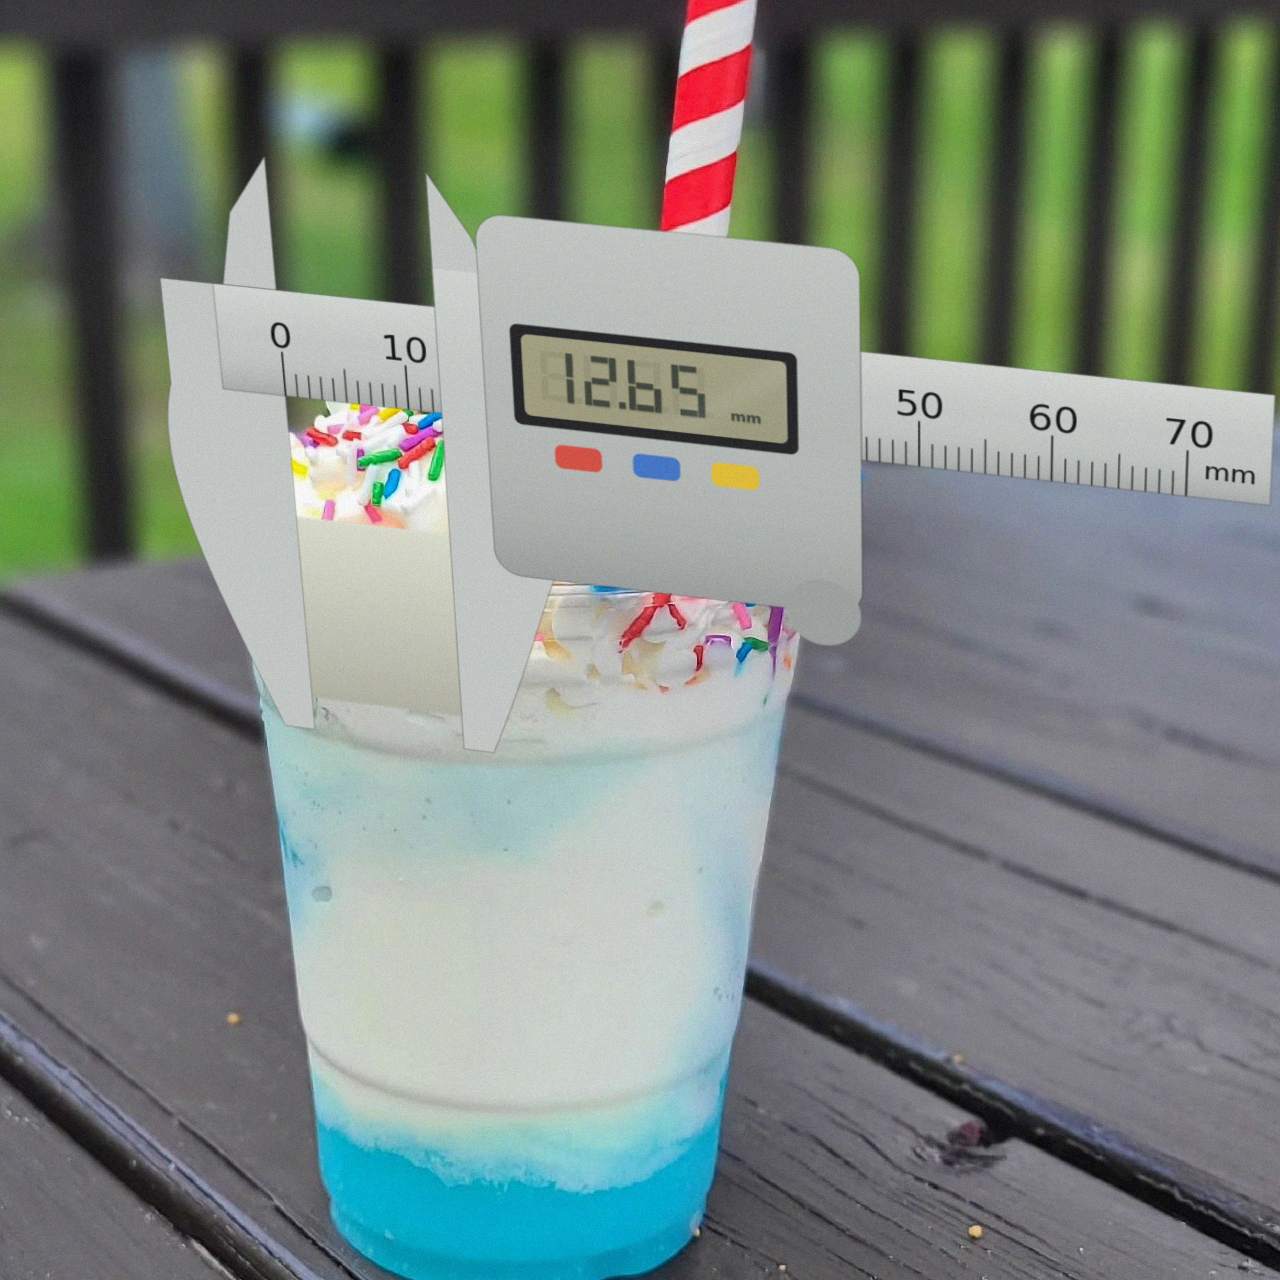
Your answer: {"value": 12.65, "unit": "mm"}
